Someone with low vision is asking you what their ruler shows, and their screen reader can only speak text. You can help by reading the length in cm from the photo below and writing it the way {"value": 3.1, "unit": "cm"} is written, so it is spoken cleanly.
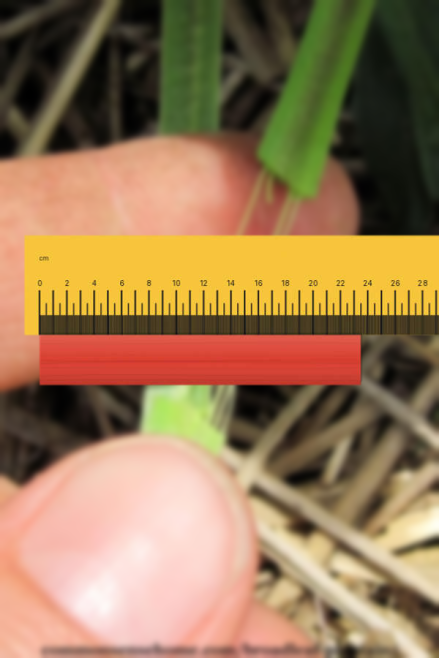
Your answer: {"value": 23.5, "unit": "cm"}
